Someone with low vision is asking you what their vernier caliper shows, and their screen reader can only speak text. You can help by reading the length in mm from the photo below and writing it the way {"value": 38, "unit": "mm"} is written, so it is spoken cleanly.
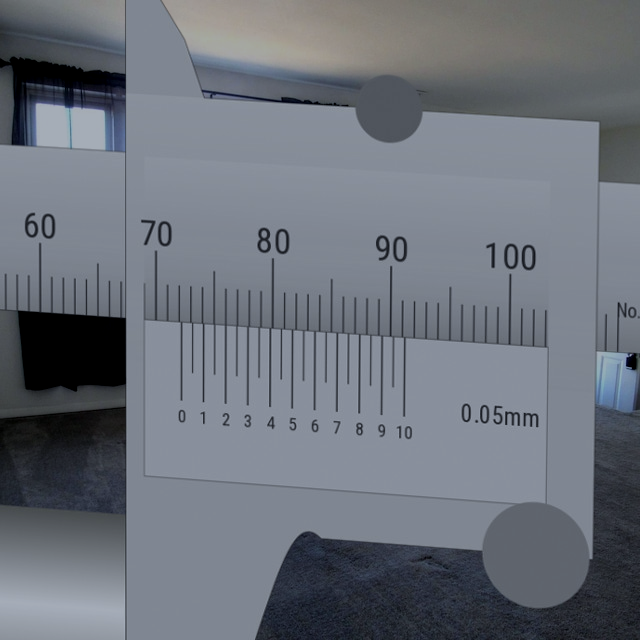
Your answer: {"value": 72.2, "unit": "mm"}
